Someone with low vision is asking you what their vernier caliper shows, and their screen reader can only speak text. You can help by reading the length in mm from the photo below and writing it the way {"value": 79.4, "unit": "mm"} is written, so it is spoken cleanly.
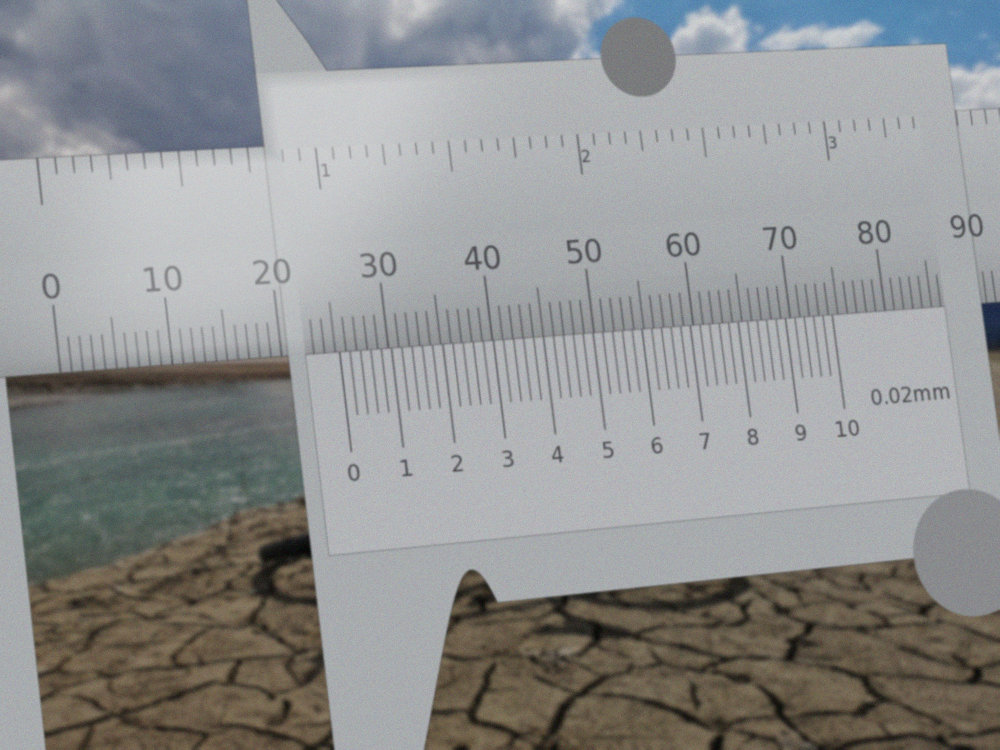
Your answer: {"value": 25.4, "unit": "mm"}
